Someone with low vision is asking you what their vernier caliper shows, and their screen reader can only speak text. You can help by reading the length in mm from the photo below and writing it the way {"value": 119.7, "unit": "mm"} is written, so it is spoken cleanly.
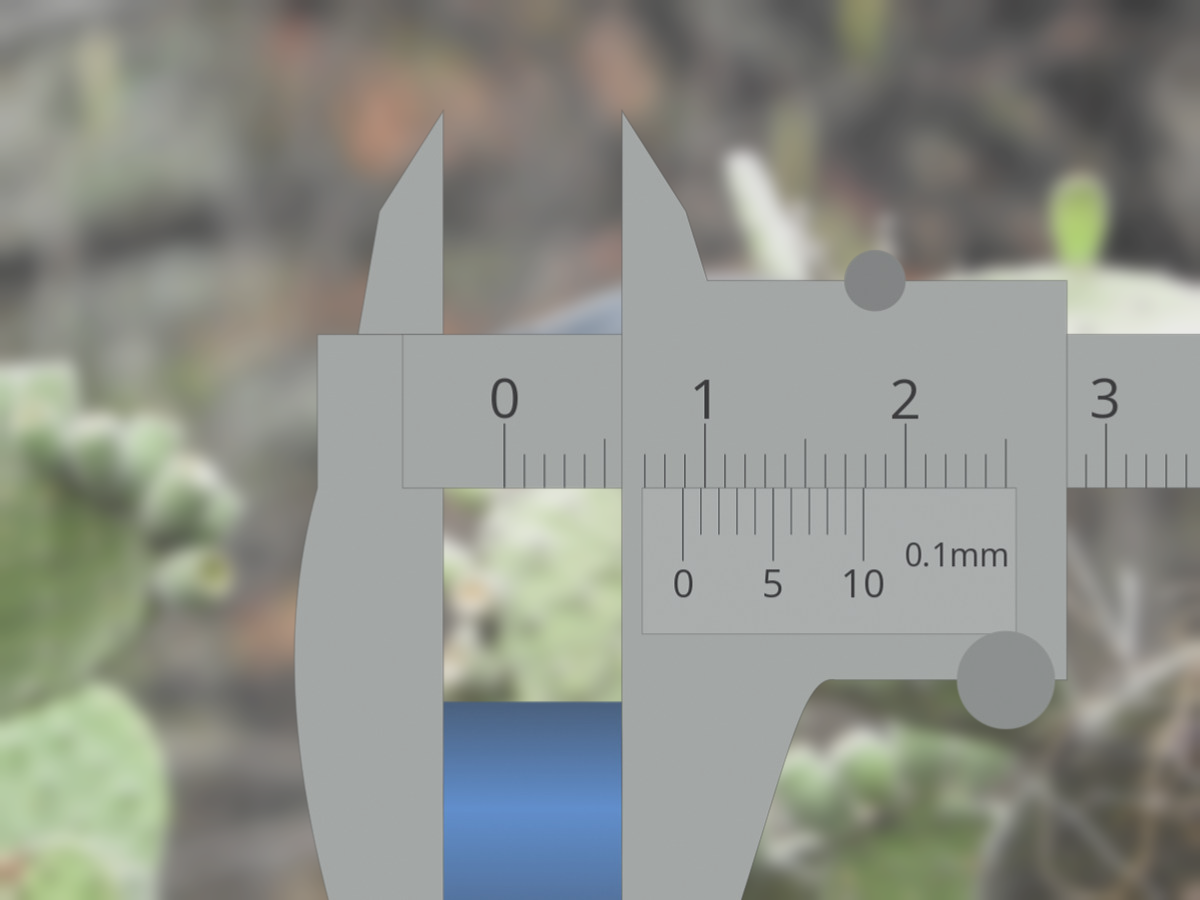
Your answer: {"value": 8.9, "unit": "mm"}
